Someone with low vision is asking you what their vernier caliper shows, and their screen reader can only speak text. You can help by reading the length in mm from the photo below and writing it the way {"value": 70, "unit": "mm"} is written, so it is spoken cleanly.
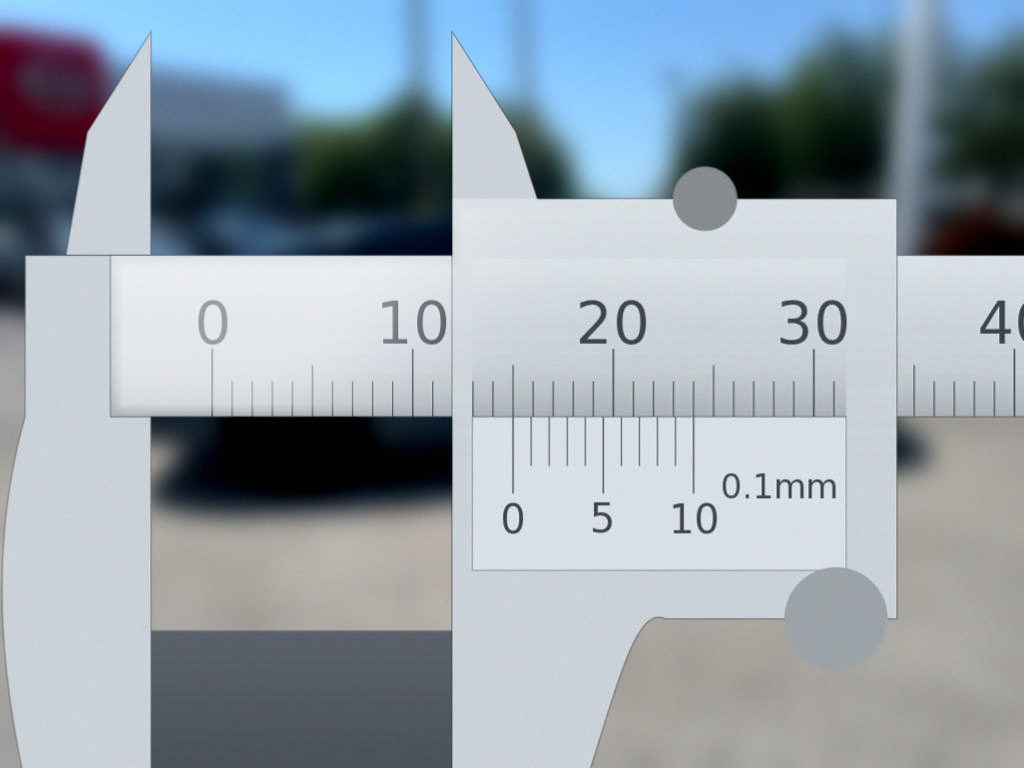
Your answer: {"value": 15.0, "unit": "mm"}
